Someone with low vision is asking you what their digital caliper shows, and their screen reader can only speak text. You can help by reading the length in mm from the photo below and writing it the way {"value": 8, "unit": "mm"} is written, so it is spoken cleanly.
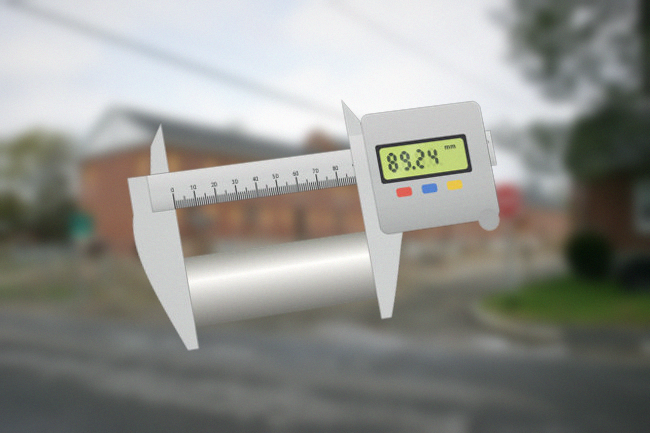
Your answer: {"value": 89.24, "unit": "mm"}
